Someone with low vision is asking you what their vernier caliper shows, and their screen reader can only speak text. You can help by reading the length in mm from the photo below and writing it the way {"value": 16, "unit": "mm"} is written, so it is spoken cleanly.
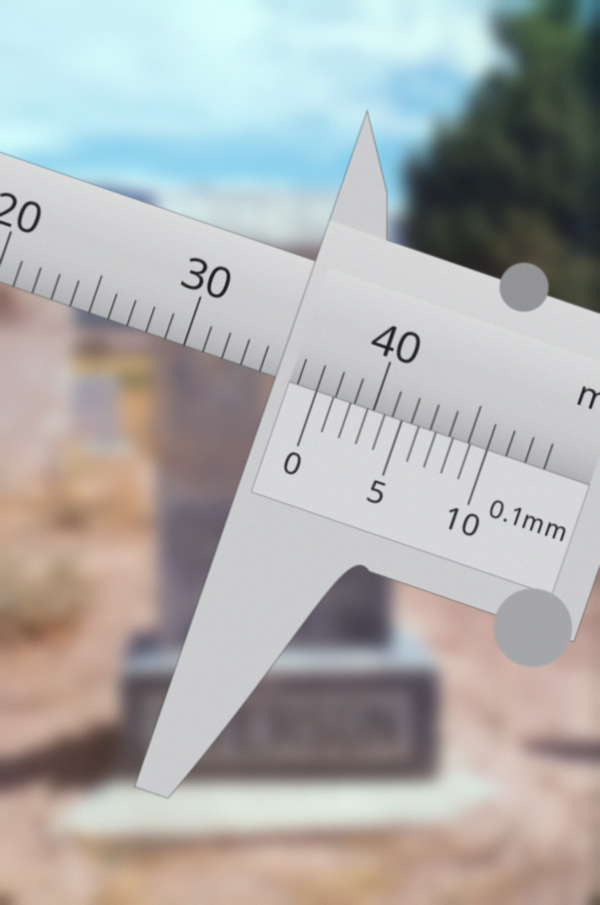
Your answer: {"value": 37.0, "unit": "mm"}
